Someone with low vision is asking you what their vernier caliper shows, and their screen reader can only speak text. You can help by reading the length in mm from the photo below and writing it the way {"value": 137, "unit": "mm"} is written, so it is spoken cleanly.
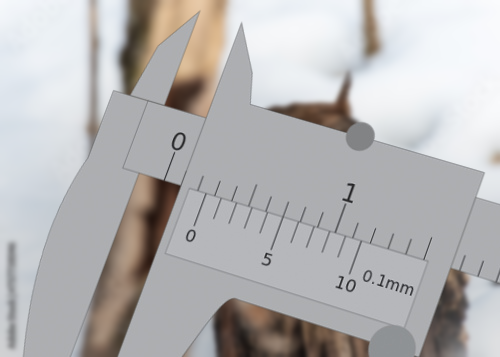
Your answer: {"value": 2.5, "unit": "mm"}
